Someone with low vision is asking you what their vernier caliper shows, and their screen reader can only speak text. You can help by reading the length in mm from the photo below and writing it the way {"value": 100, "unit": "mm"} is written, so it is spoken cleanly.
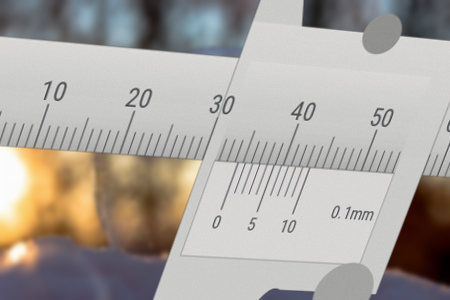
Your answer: {"value": 34.4, "unit": "mm"}
